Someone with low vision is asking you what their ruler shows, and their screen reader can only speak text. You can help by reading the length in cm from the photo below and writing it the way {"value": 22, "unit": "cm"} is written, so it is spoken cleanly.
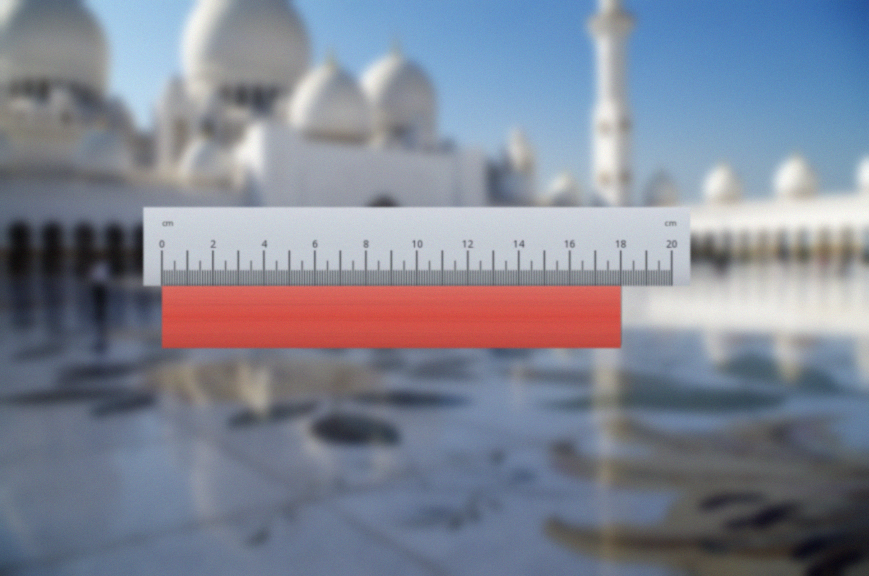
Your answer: {"value": 18, "unit": "cm"}
